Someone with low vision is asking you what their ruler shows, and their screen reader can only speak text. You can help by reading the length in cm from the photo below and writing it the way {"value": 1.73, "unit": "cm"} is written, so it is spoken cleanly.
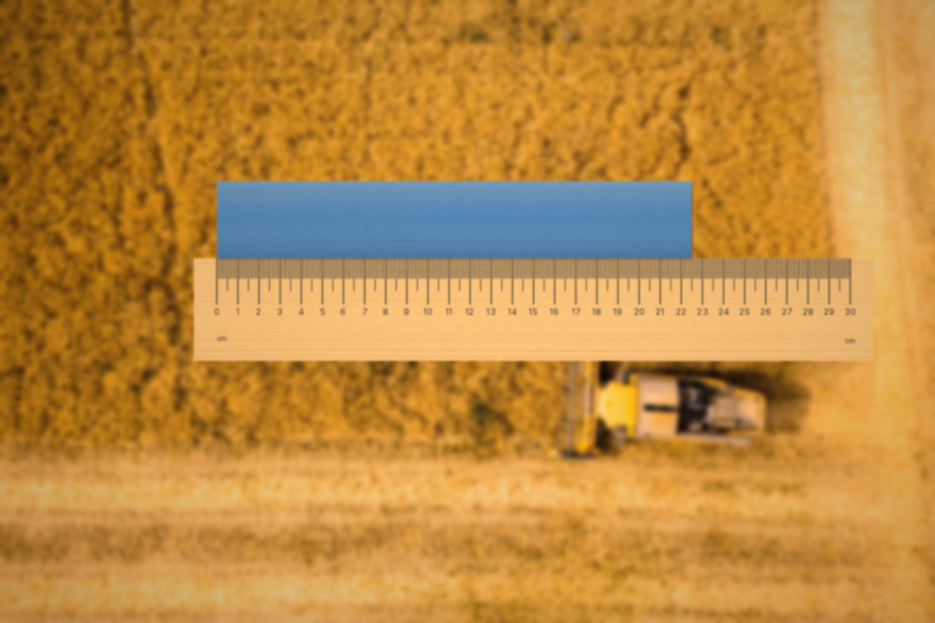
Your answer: {"value": 22.5, "unit": "cm"}
